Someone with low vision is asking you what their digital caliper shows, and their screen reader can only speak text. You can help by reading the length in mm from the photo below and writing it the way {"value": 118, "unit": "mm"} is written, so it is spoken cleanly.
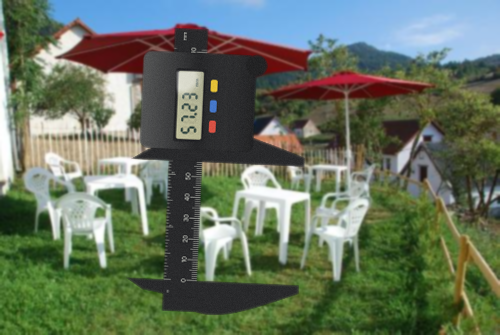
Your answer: {"value": 57.23, "unit": "mm"}
